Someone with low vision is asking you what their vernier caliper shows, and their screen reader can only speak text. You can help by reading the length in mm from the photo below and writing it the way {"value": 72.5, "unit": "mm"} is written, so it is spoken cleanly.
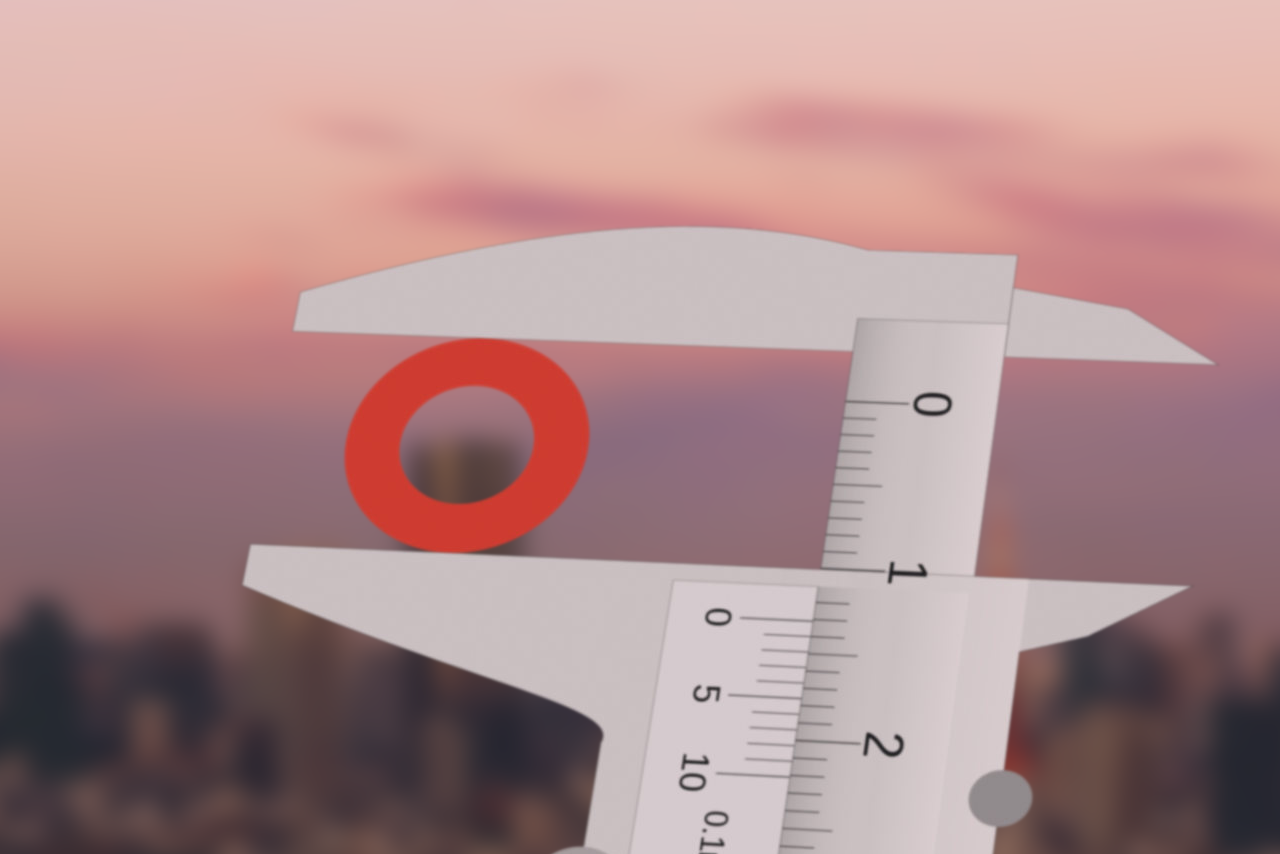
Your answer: {"value": 13.1, "unit": "mm"}
